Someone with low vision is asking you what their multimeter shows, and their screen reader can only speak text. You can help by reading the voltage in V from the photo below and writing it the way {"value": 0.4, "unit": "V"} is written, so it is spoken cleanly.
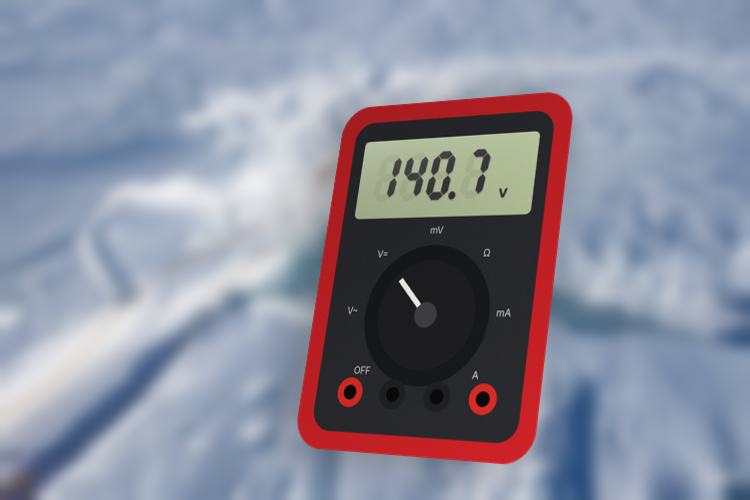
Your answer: {"value": 140.7, "unit": "V"}
